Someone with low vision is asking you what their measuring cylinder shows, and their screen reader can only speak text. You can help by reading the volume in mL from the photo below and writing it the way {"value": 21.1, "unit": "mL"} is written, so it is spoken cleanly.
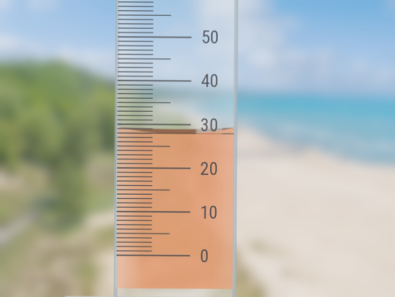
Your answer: {"value": 28, "unit": "mL"}
